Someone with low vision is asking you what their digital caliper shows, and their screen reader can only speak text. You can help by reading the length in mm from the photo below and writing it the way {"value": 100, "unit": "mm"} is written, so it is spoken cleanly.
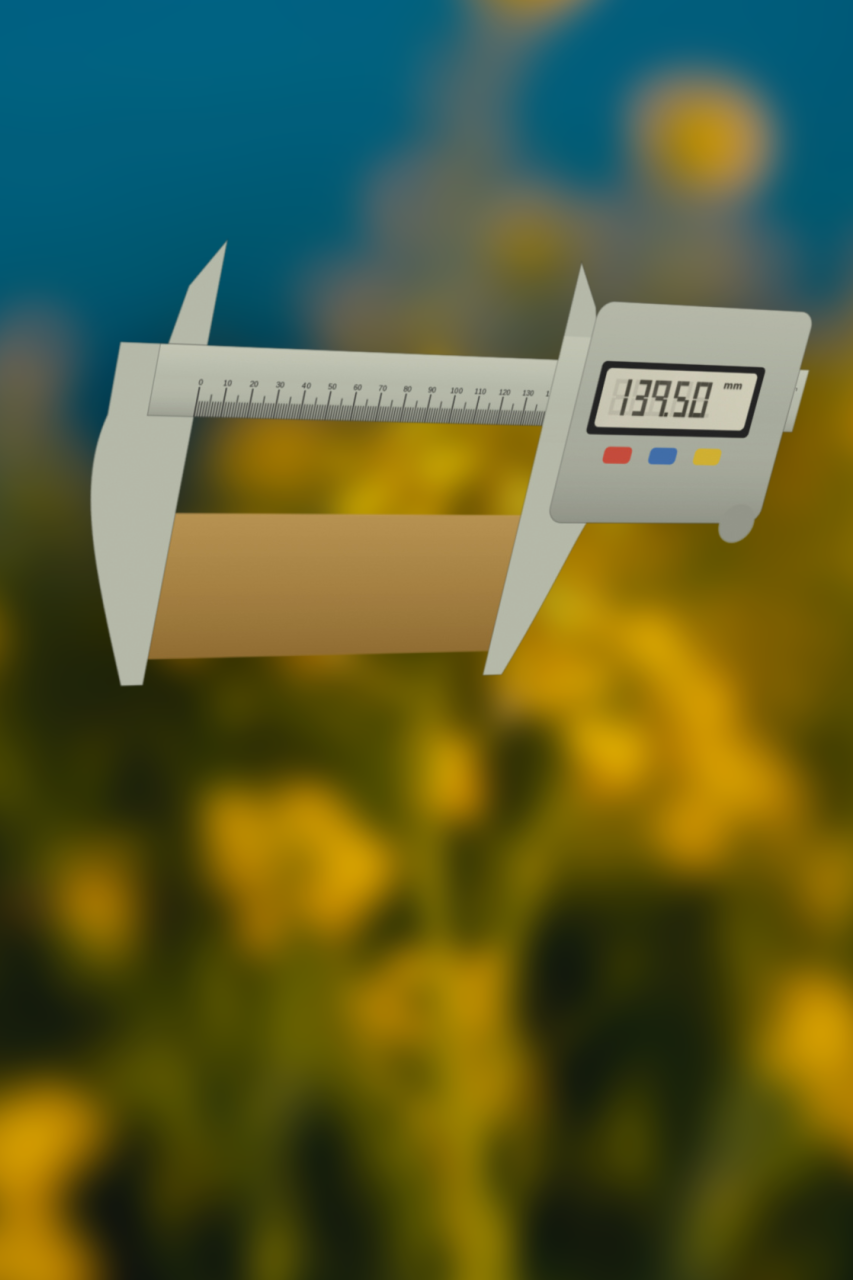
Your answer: {"value": 139.50, "unit": "mm"}
